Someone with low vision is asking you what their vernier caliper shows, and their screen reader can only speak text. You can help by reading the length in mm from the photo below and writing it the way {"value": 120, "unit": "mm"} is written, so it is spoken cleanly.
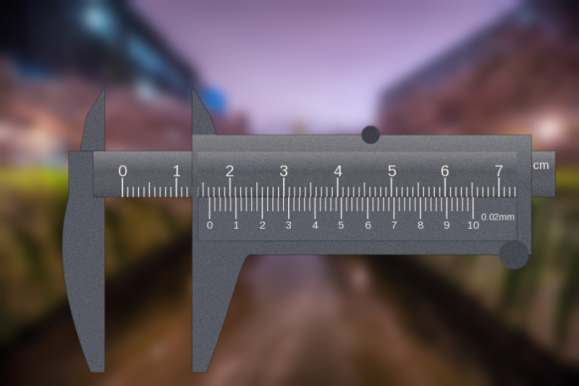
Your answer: {"value": 16.2, "unit": "mm"}
